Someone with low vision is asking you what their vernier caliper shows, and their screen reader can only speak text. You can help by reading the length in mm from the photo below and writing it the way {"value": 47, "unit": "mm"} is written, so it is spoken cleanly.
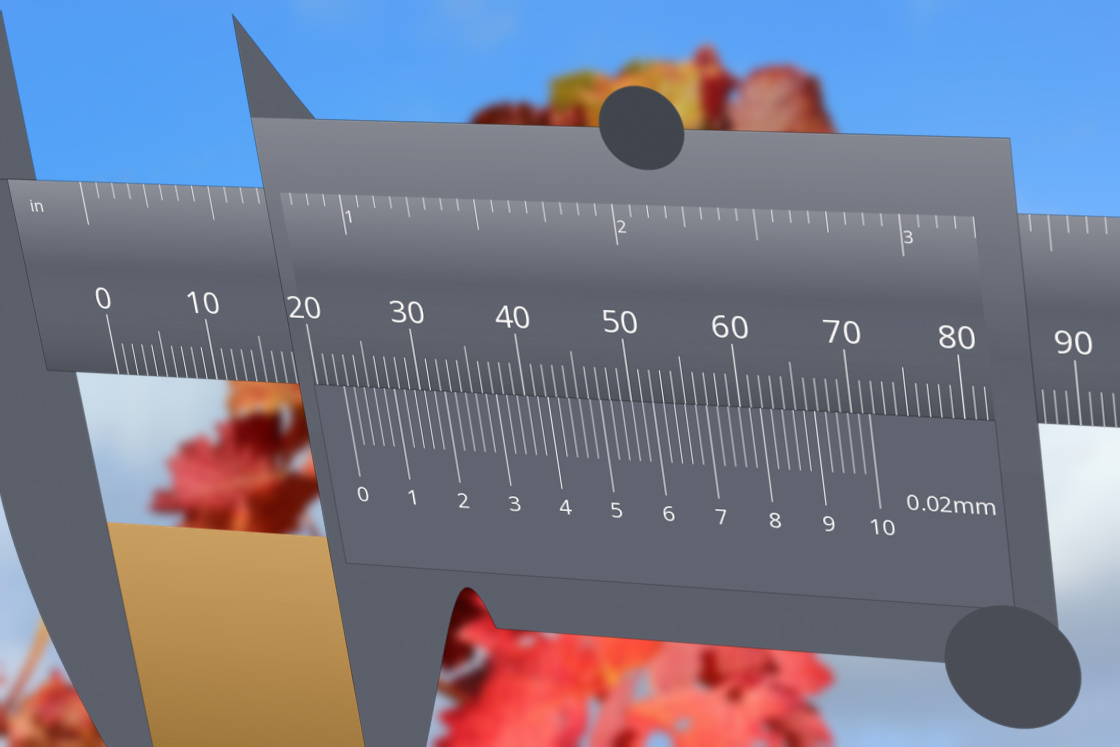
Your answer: {"value": 22.6, "unit": "mm"}
